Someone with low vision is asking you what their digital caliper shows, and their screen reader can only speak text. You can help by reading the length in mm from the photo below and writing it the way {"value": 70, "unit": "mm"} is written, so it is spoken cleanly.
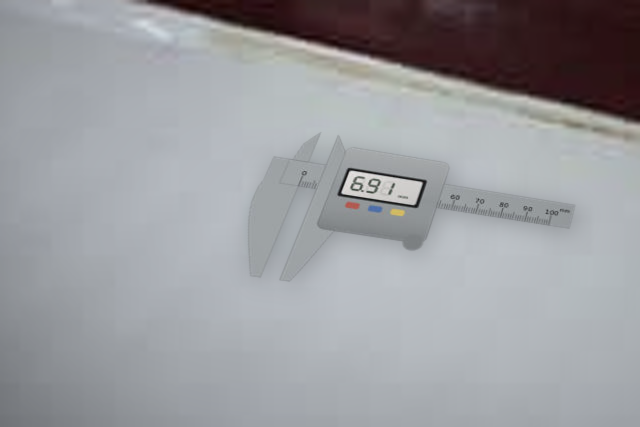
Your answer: {"value": 6.91, "unit": "mm"}
